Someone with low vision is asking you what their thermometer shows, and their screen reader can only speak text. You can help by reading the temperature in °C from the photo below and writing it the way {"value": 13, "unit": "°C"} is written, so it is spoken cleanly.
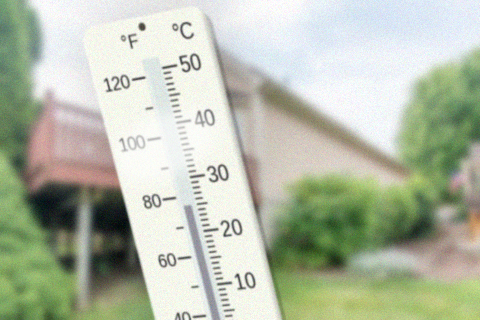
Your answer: {"value": 25, "unit": "°C"}
